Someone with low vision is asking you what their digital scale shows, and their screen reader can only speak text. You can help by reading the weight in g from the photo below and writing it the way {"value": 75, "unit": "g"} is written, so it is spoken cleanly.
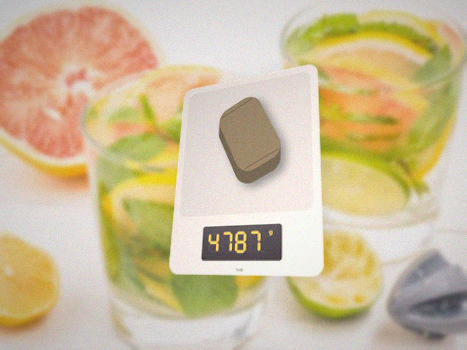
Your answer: {"value": 4787, "unit": "g"}
